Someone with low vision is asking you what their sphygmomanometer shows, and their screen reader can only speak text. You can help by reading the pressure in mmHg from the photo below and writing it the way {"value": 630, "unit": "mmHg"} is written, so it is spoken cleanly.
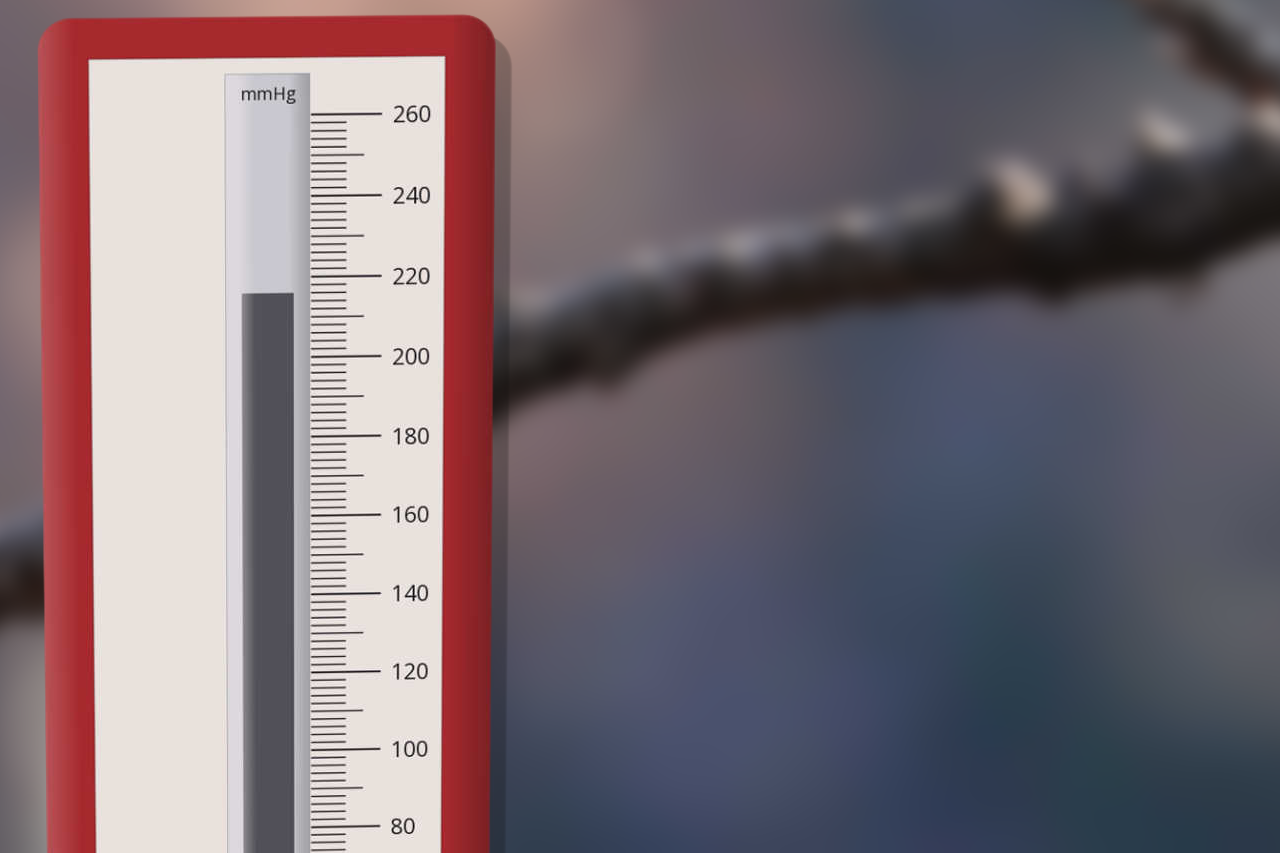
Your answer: {"value": 216, "unit": "mmHg"}
